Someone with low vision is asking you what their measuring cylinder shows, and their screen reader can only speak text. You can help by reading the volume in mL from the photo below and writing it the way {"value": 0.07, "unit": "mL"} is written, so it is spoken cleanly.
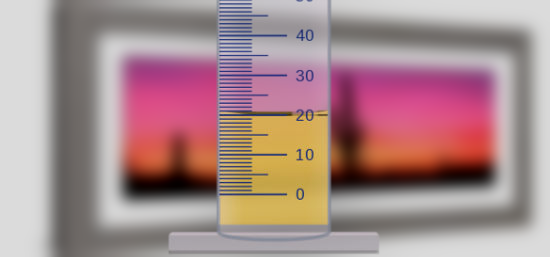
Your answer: {"value": 20, "unit": "mL"}
